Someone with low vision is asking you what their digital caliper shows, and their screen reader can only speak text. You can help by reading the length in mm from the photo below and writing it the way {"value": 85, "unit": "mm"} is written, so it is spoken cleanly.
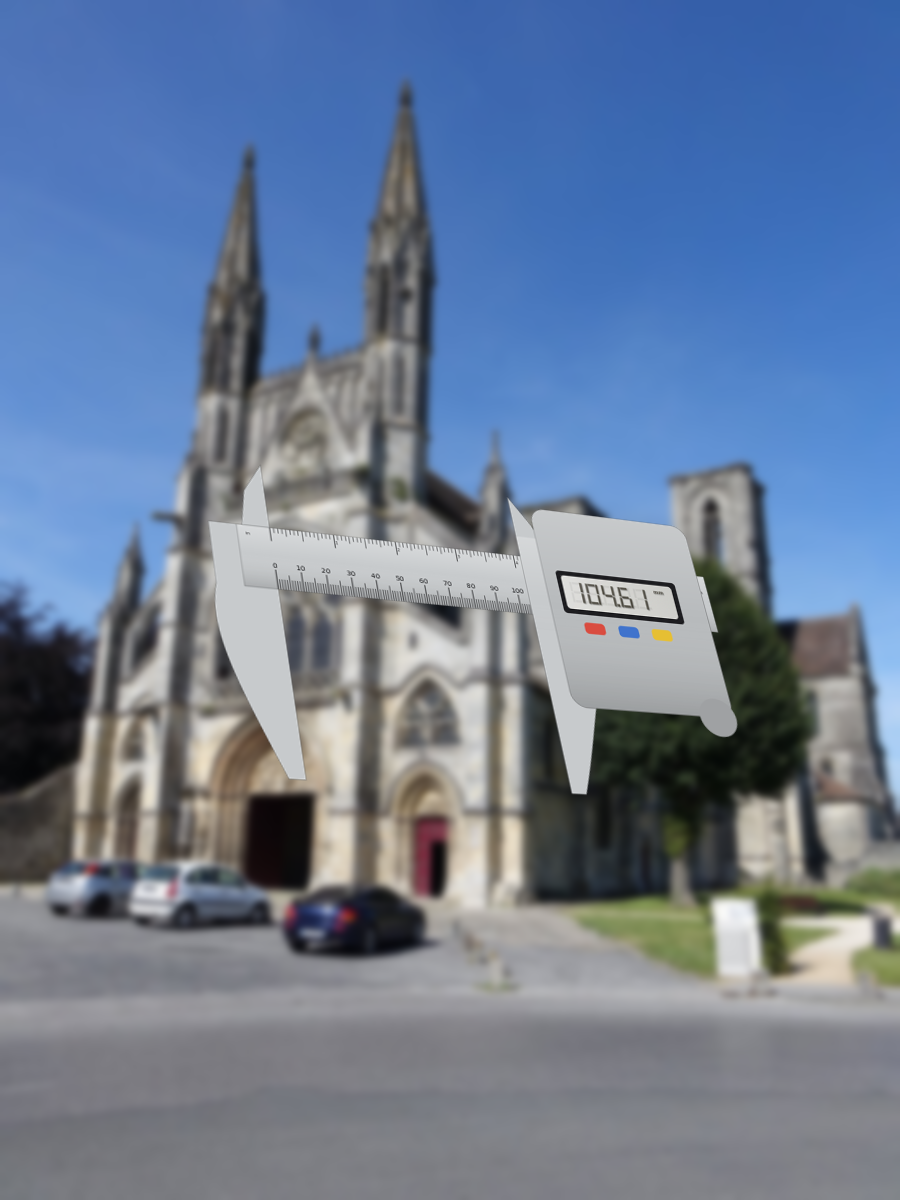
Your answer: {"value": 104.61, "unit": "mm"}
